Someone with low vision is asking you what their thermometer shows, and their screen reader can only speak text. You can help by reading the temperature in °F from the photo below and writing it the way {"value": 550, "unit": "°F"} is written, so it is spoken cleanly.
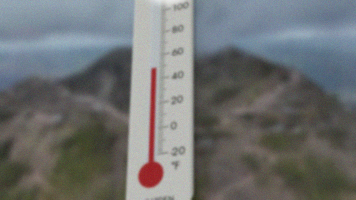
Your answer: {"value": 50, "unit": "°F"}
